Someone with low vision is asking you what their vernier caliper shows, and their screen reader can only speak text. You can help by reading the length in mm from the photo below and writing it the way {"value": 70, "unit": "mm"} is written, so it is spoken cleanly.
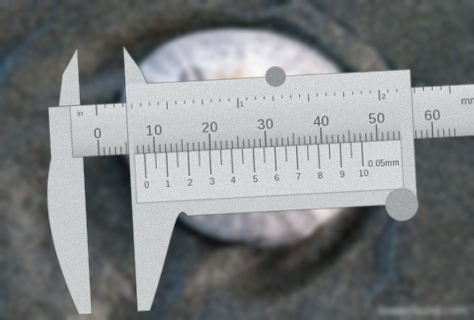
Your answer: {"value": 8.2, "unit": "mm"}
